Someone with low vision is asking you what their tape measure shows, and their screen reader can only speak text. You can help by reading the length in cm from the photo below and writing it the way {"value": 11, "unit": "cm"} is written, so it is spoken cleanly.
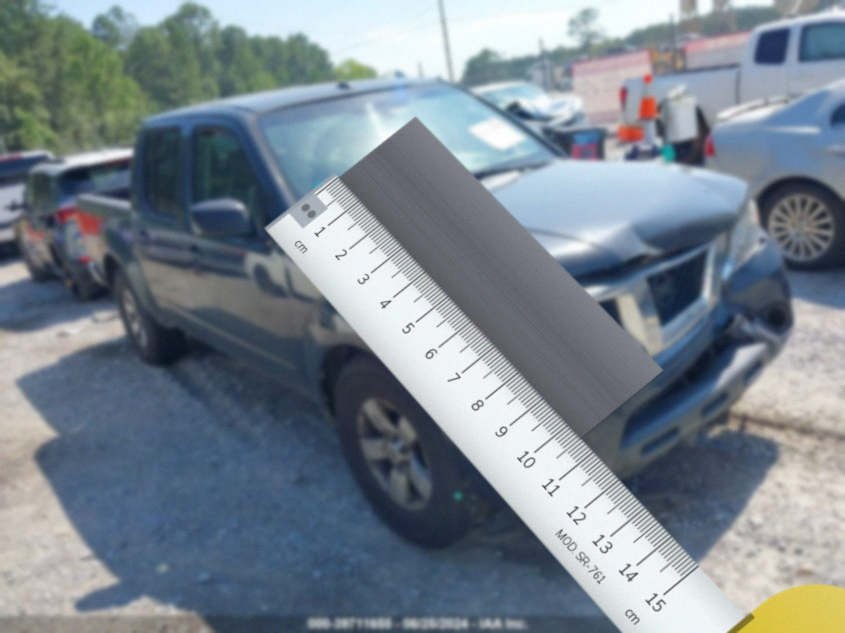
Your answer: {"value": 10.5, "unit": "cm"}
